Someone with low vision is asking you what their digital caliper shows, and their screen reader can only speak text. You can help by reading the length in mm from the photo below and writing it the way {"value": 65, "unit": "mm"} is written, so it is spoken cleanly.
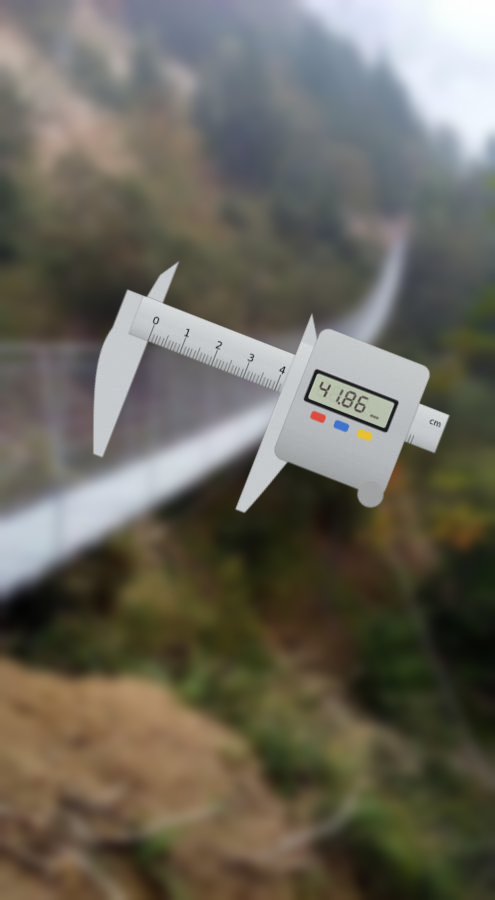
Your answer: {"value": 41.86, "unit": "mm"}
